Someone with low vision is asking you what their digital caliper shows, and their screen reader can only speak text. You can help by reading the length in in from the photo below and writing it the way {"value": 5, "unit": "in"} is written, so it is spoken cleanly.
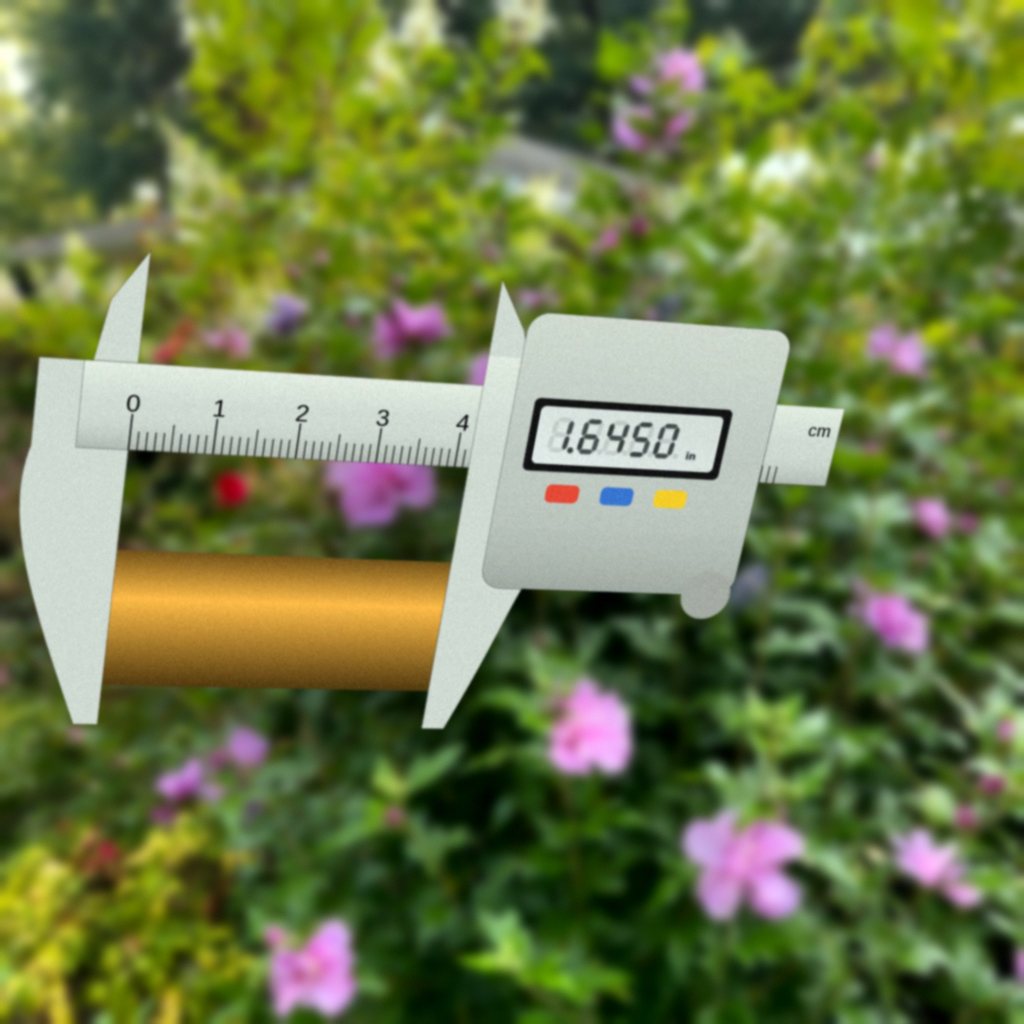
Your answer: {"value": 1.6450, "unit": "in"}
